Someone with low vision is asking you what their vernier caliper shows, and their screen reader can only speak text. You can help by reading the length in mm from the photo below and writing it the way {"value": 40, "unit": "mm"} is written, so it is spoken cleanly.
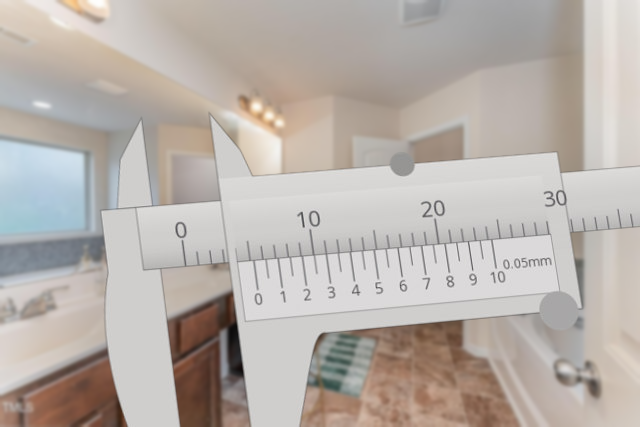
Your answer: {"value": 5.3, "unit": "mm"}
